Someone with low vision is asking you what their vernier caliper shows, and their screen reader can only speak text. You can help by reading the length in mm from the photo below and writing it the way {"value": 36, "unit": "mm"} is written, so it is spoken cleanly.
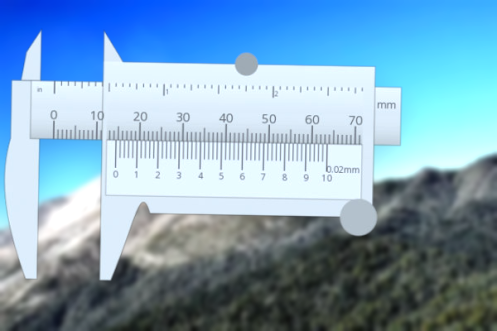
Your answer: {"value": 14.5, "unit": "mm"}
